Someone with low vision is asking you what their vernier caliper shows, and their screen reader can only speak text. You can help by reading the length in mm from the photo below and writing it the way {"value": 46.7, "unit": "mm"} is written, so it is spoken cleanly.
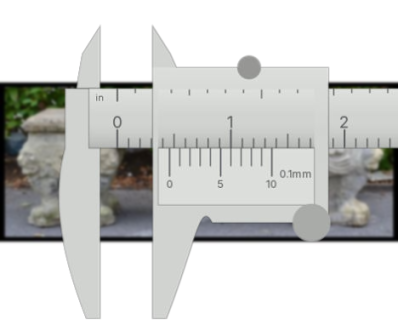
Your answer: {"value": 4.6, "unit": "mm"}
